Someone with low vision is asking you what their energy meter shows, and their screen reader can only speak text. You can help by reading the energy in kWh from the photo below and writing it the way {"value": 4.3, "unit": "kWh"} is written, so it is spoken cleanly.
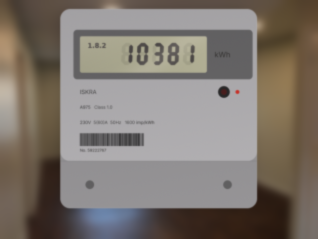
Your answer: {"value": 10381, "unit": "kWh"}
